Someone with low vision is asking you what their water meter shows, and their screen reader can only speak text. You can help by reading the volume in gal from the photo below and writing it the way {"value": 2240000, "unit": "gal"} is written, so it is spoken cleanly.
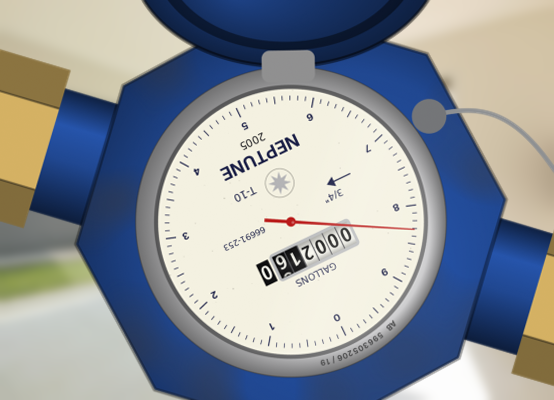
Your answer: {"value": 2158.3, "unit": "gal"}
